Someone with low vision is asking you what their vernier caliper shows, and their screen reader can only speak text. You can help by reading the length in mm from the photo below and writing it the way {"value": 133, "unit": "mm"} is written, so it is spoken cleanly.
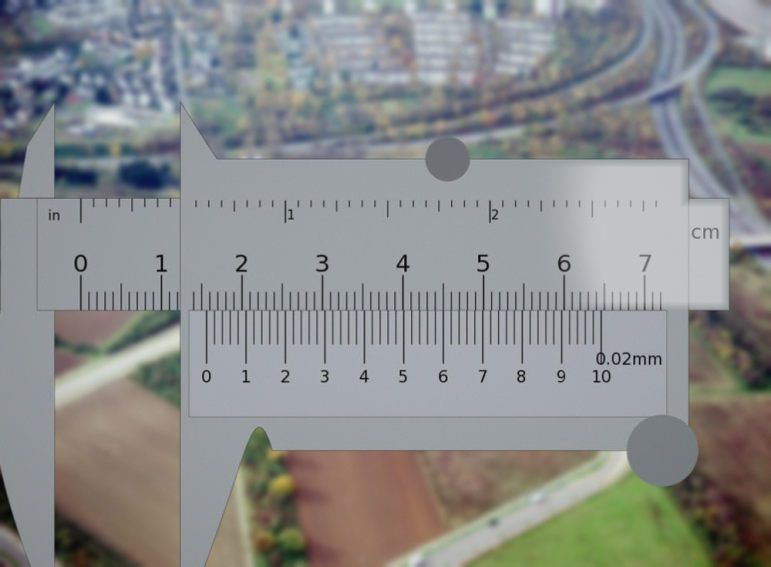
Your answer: {"value": 15.6, "unit": "mm"}
